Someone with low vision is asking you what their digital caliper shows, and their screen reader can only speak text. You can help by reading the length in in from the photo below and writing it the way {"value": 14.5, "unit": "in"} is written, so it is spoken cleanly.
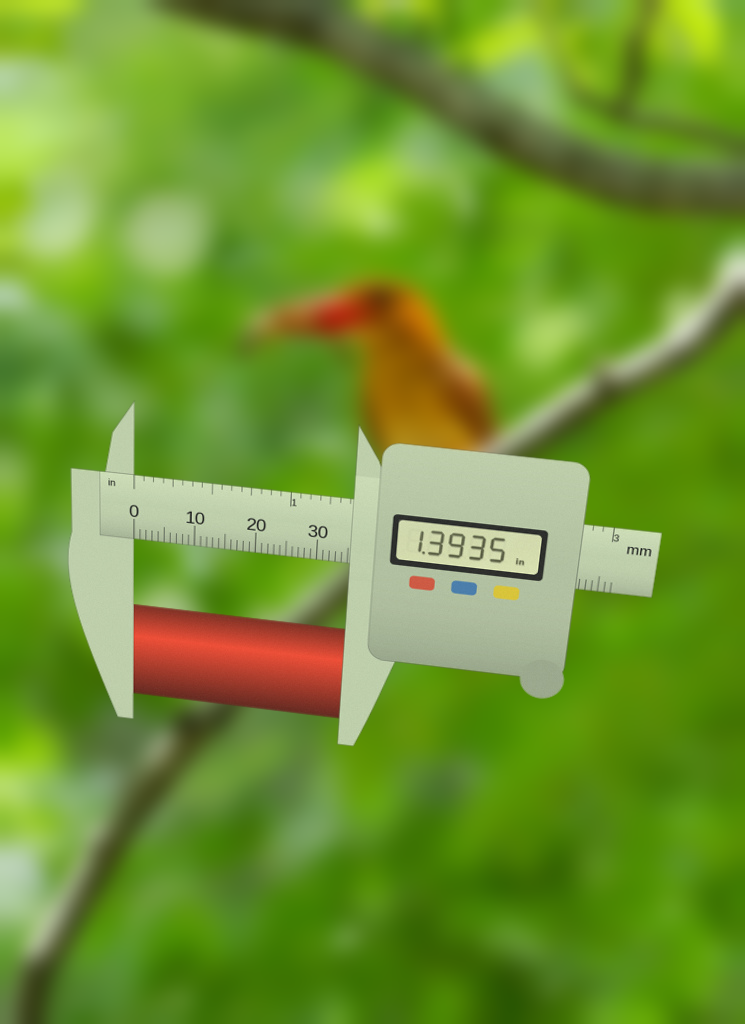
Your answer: {"value": 1.3935, "unit": "in"}
